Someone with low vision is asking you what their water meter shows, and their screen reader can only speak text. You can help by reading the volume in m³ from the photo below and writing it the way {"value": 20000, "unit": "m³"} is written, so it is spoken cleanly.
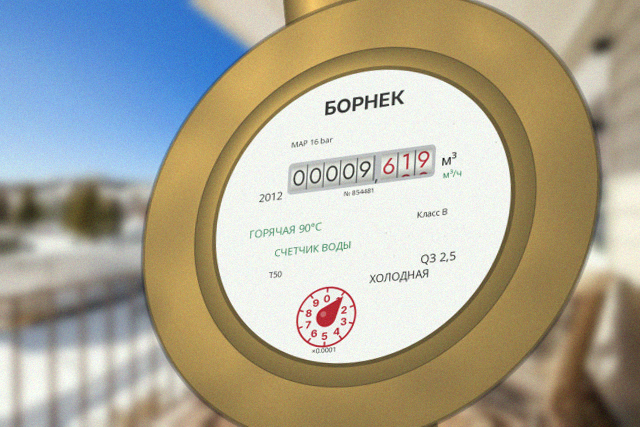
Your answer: {"value": 9.6191, "unit": "m³"}
